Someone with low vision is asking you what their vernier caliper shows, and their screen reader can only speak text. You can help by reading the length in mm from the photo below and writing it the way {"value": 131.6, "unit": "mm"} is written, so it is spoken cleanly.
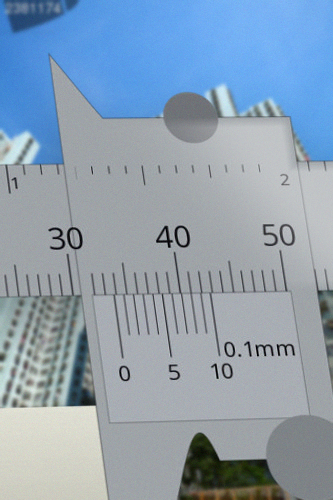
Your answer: {"value": 33.8, "unit": "mm"}
